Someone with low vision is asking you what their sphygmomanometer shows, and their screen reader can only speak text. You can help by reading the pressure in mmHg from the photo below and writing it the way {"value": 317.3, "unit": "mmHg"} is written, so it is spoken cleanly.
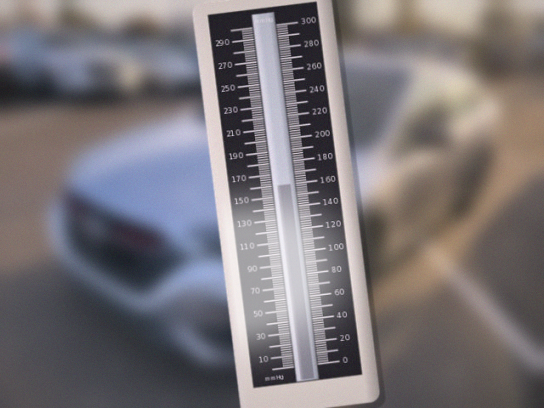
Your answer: {"value": 160, "unit": "mmHg"}
